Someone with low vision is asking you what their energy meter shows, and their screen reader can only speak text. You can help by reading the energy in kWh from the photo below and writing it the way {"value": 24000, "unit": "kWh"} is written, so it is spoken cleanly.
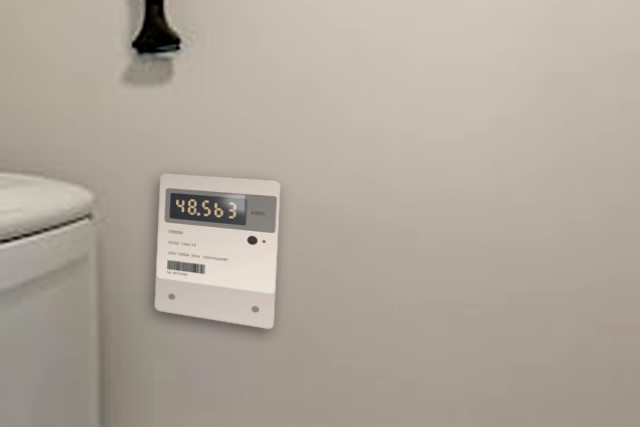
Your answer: {"value": 48.563, "unit": "kWh"}
